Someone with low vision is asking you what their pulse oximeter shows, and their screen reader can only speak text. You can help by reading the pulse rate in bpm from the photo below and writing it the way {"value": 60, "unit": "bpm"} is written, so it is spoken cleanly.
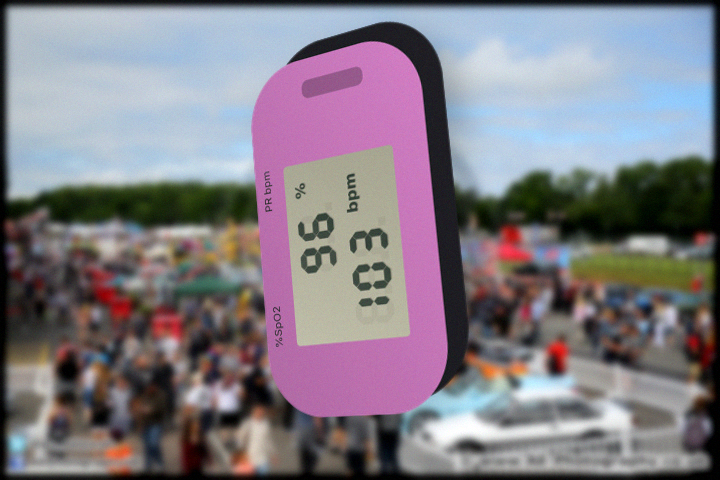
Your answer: {"value": 103, "unit": "bpm"}
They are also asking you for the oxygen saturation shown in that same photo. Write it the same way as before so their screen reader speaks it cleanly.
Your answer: {"value": 96, "unit": "%"}
